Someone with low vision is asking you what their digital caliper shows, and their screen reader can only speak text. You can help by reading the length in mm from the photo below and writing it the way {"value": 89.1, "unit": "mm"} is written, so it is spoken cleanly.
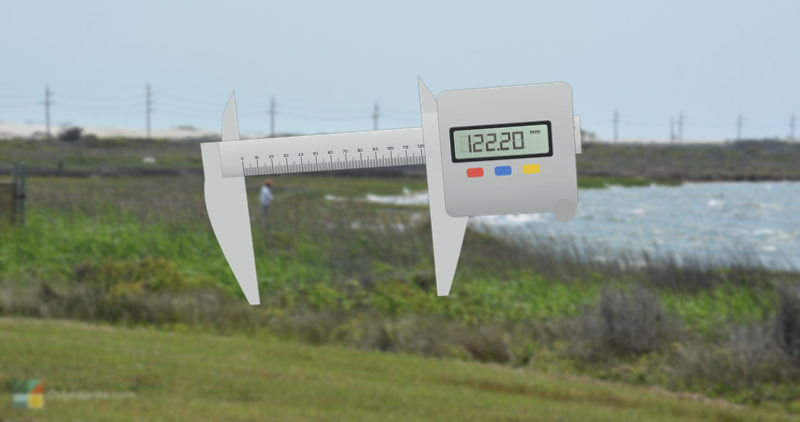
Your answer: {"value": 122.20, "unit": "mm"}
